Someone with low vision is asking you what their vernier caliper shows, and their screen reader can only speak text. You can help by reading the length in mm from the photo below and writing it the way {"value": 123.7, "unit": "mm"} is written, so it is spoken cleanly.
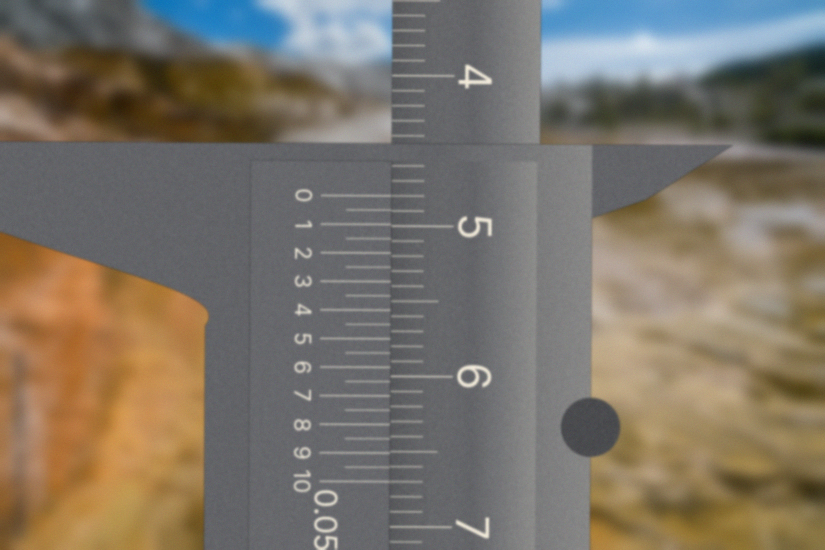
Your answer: {"value": 48.0, "unit": "mm"}
